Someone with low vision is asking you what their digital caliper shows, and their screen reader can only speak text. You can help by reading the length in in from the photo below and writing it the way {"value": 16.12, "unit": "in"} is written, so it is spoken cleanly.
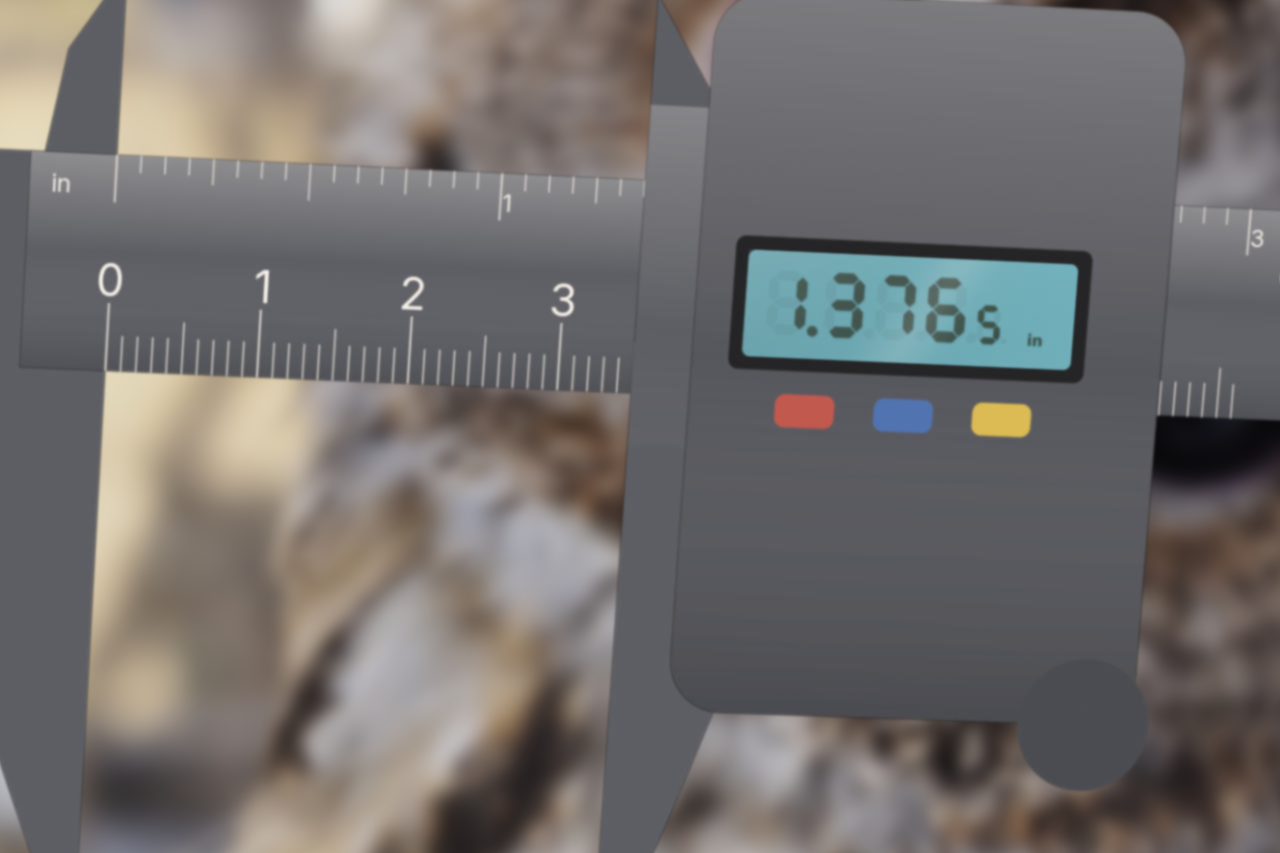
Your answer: {"value": 1.3765, "unit": "in"}
